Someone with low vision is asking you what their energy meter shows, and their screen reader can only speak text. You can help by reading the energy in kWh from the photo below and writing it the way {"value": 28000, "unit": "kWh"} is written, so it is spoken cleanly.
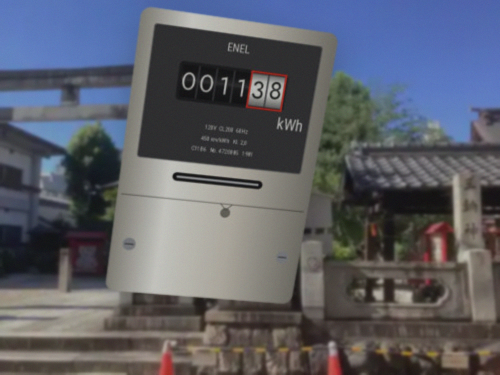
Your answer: {"value": 11.38, "unit": "kWh"}
